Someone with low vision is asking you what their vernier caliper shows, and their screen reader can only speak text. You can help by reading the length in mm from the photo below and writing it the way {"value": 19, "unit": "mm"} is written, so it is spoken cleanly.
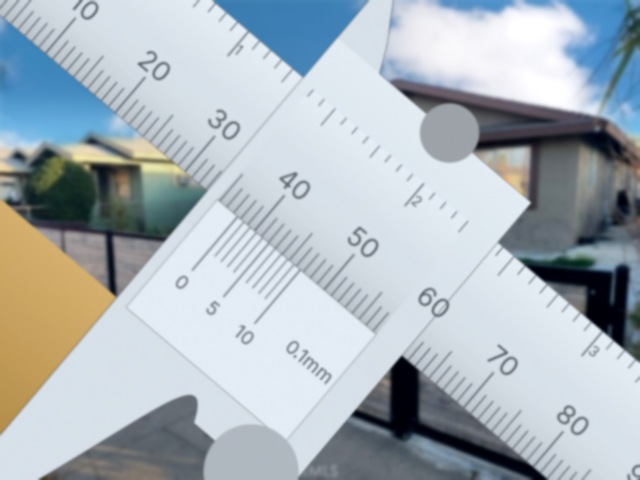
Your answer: {"value": 37.6, "unit": "mm"}
